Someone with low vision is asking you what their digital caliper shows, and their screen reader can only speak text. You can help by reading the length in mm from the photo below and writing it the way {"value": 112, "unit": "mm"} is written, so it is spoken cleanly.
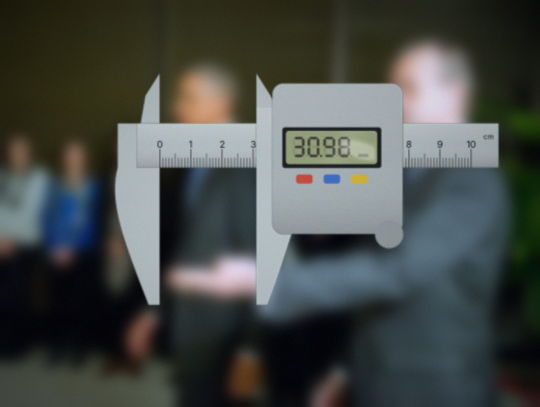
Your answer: {"value": 30.98, "unit": "mm"}
